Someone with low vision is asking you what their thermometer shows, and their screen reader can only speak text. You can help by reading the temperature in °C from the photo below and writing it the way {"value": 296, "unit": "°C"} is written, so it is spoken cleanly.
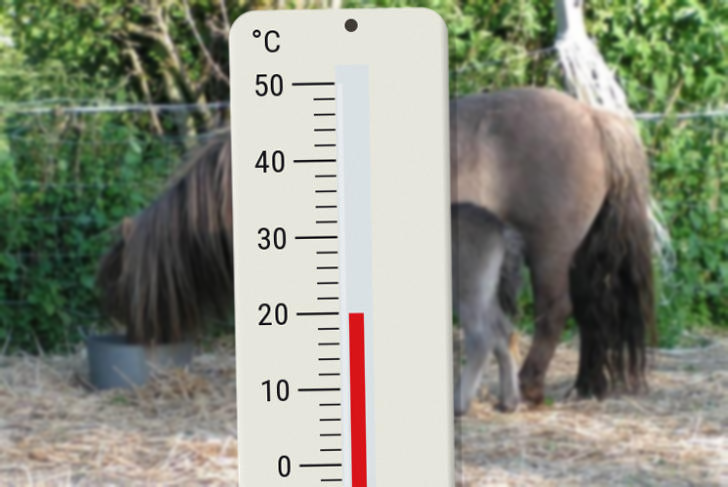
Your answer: {"value": 20, "unit": "°C"}
